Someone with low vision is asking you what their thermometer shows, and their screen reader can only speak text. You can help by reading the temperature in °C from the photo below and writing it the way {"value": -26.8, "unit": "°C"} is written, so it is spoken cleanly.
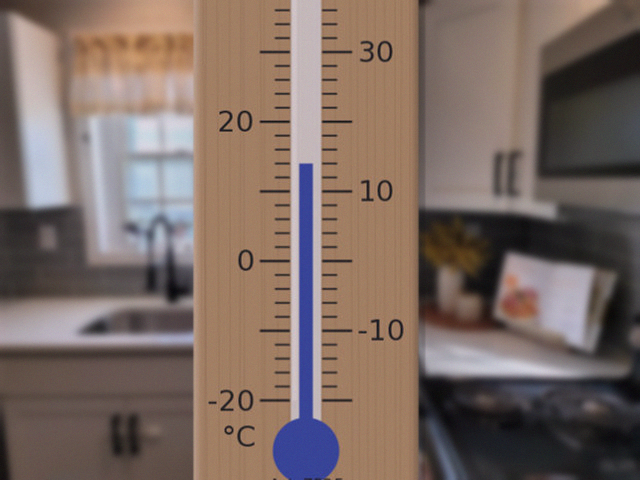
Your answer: {"value": 14, "unit": "°C"}
